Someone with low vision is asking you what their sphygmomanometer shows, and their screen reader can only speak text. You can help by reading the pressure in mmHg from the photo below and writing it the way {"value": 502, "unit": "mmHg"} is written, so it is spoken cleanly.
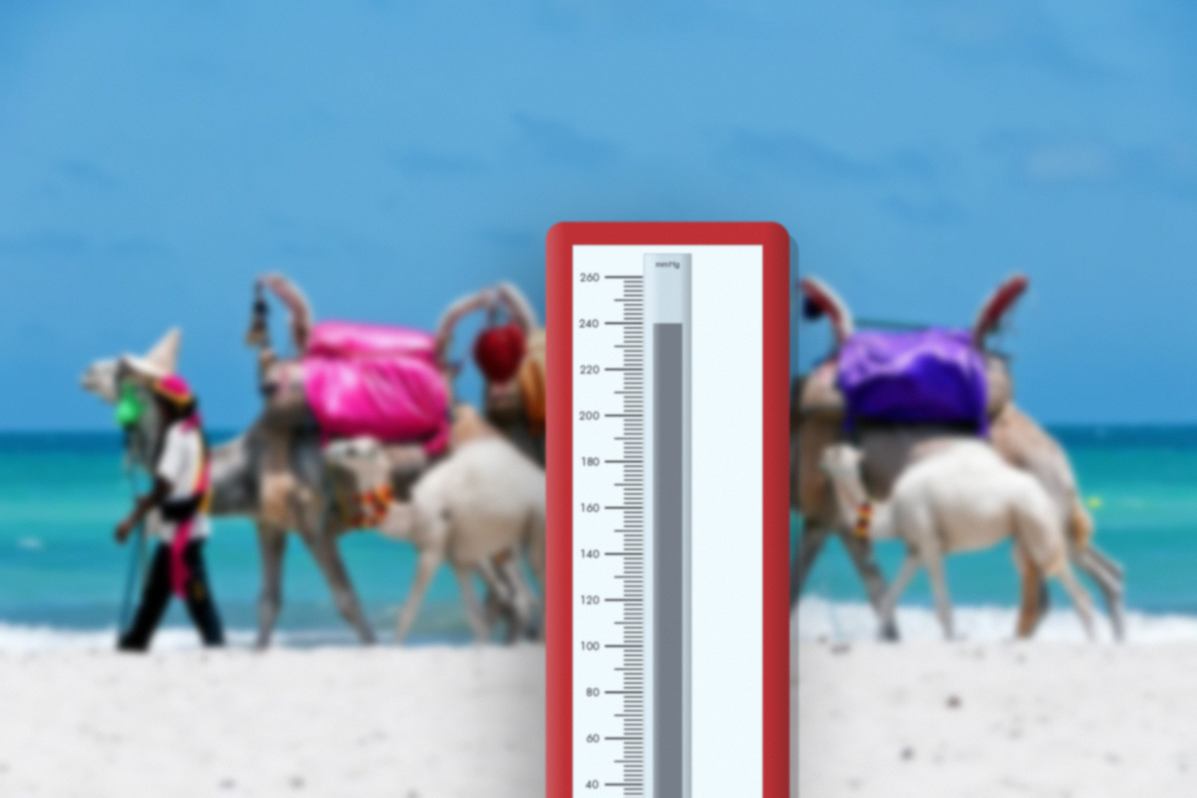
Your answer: {"value": 240, "unit": "mmHg"}
